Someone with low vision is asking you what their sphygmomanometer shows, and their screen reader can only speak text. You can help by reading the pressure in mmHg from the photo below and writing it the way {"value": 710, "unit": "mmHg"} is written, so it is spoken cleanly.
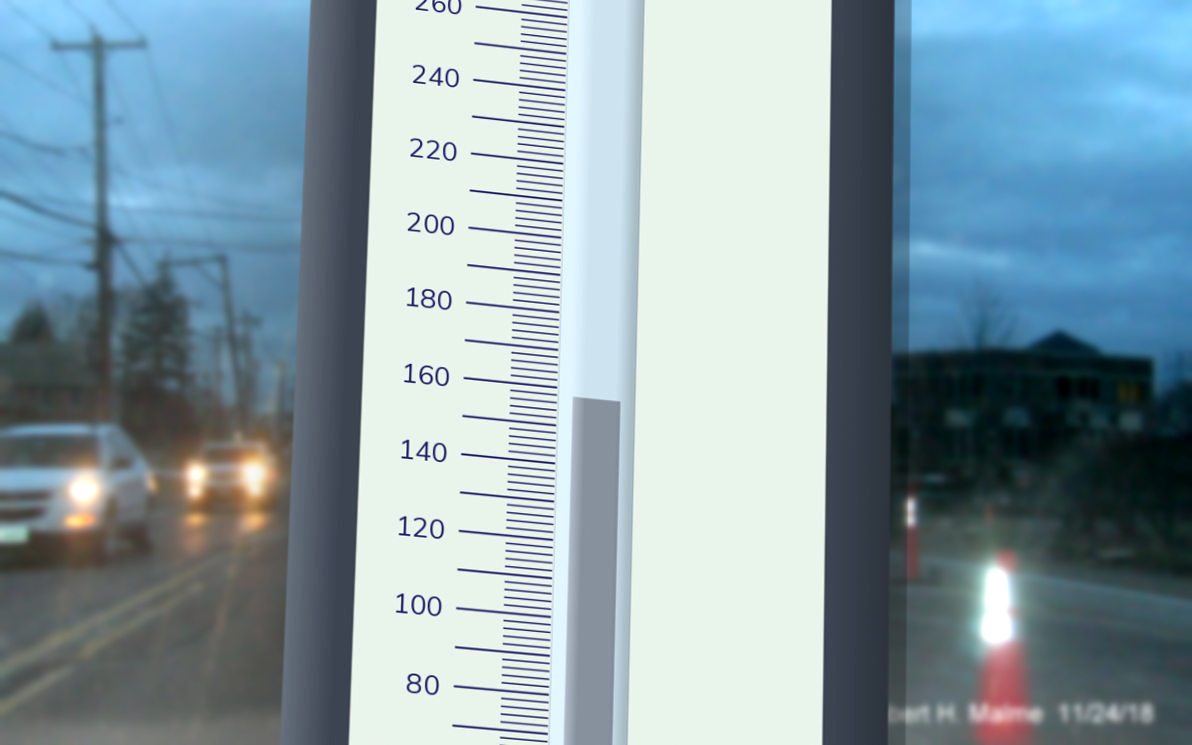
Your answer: {"value": 158, "unit": "mmHg"}
